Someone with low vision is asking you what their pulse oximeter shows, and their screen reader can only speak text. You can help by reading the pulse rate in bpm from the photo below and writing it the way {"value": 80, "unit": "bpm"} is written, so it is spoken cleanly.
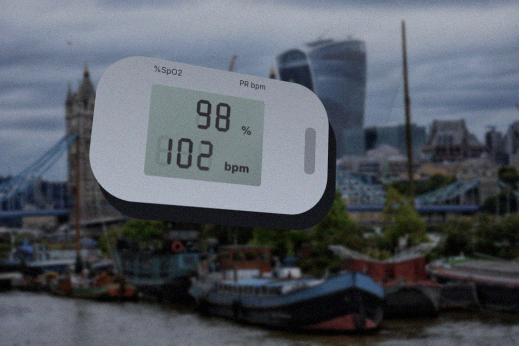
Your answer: {"value": 102, "unit": "bpm"}
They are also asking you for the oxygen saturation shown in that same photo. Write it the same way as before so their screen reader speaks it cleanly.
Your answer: {"value": 98, "unit": "%"}
